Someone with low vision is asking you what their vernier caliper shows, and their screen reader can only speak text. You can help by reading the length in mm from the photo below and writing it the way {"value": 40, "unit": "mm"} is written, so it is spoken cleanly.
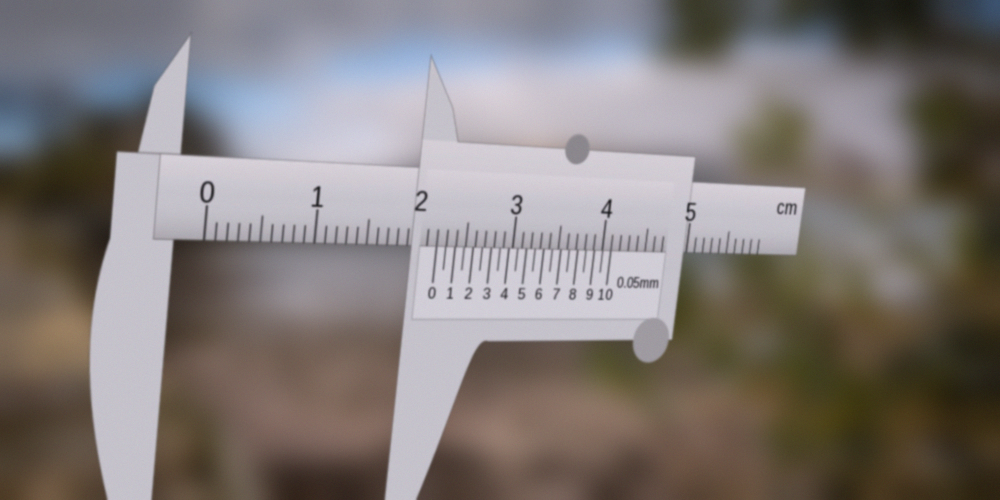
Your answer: {"value": 22.0, "unit": "mm"}
